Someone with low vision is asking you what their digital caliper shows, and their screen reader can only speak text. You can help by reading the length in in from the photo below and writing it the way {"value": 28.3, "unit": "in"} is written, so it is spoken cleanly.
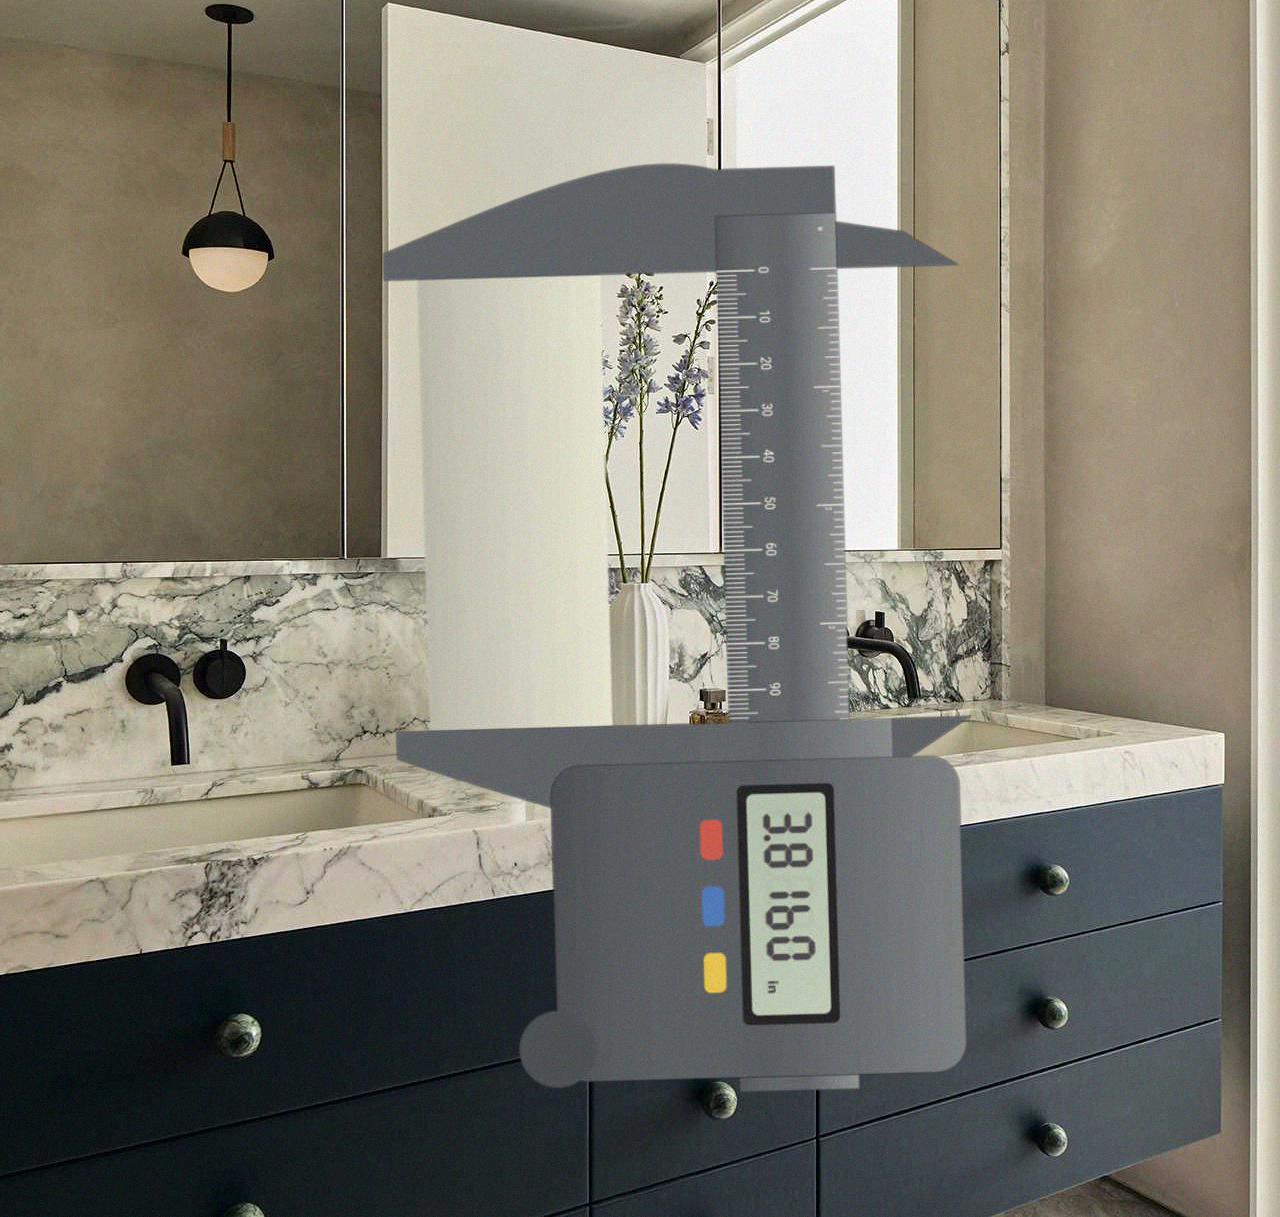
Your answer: {"value": 3.8160, "unit": "in"}
